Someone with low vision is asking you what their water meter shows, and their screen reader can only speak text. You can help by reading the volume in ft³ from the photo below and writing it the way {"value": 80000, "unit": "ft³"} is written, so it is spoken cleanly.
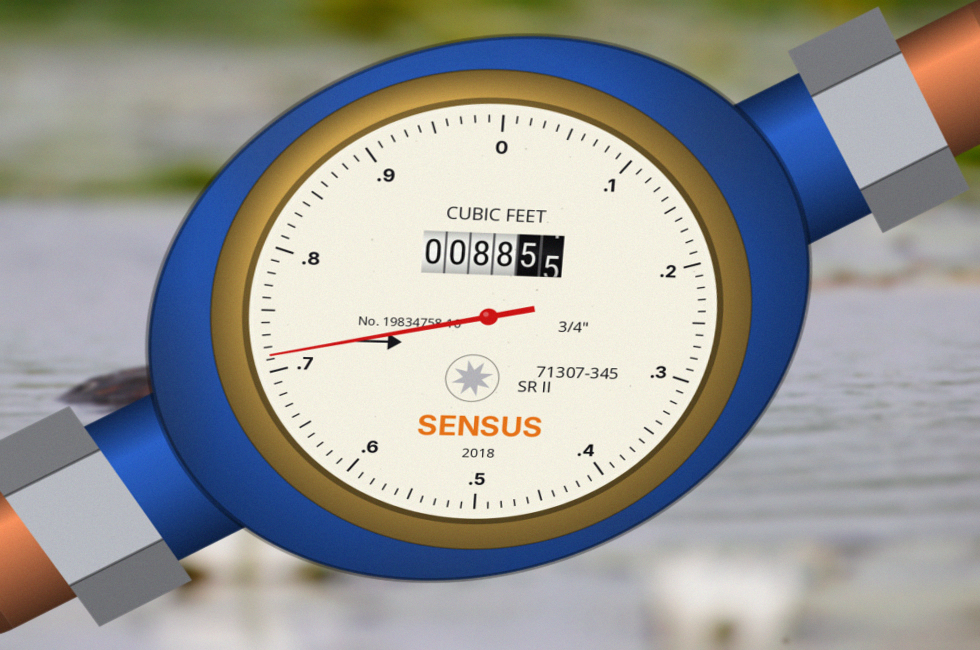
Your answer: {"value": 8854.71, "unit": "ft³"}
